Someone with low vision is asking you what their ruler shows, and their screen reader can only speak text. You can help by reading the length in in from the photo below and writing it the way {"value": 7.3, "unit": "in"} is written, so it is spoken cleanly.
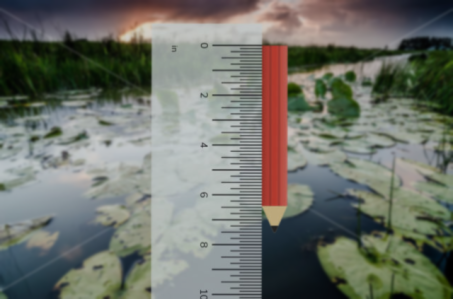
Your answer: {"value": 7.5, "unit": "in"}
